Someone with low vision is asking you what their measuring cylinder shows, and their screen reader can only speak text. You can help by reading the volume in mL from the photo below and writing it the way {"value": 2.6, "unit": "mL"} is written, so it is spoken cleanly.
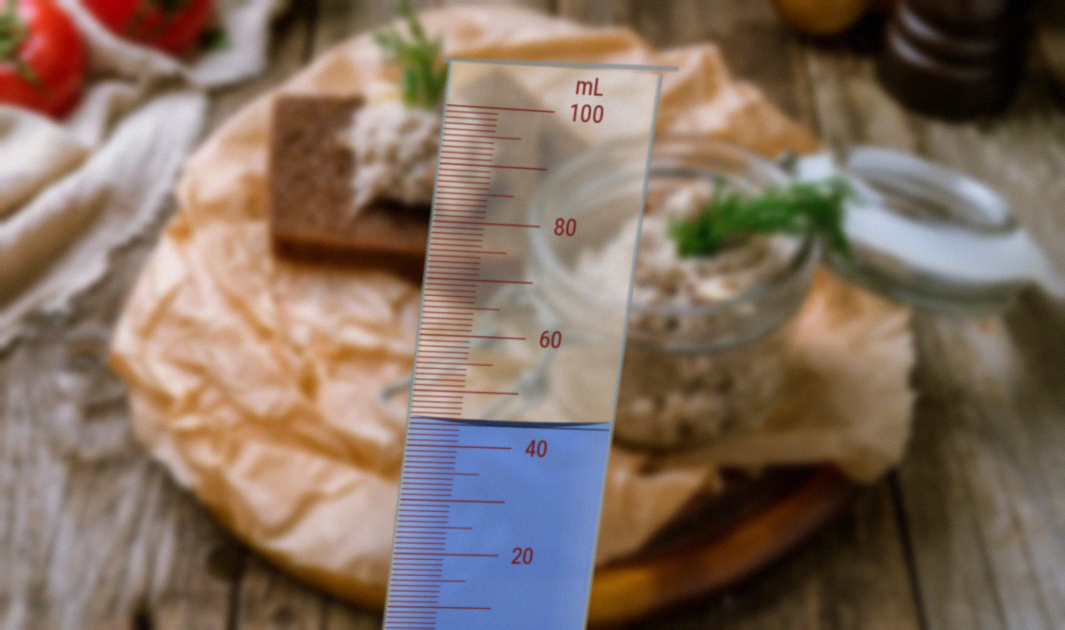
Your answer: {"value": 44, "unit": "mL"}
